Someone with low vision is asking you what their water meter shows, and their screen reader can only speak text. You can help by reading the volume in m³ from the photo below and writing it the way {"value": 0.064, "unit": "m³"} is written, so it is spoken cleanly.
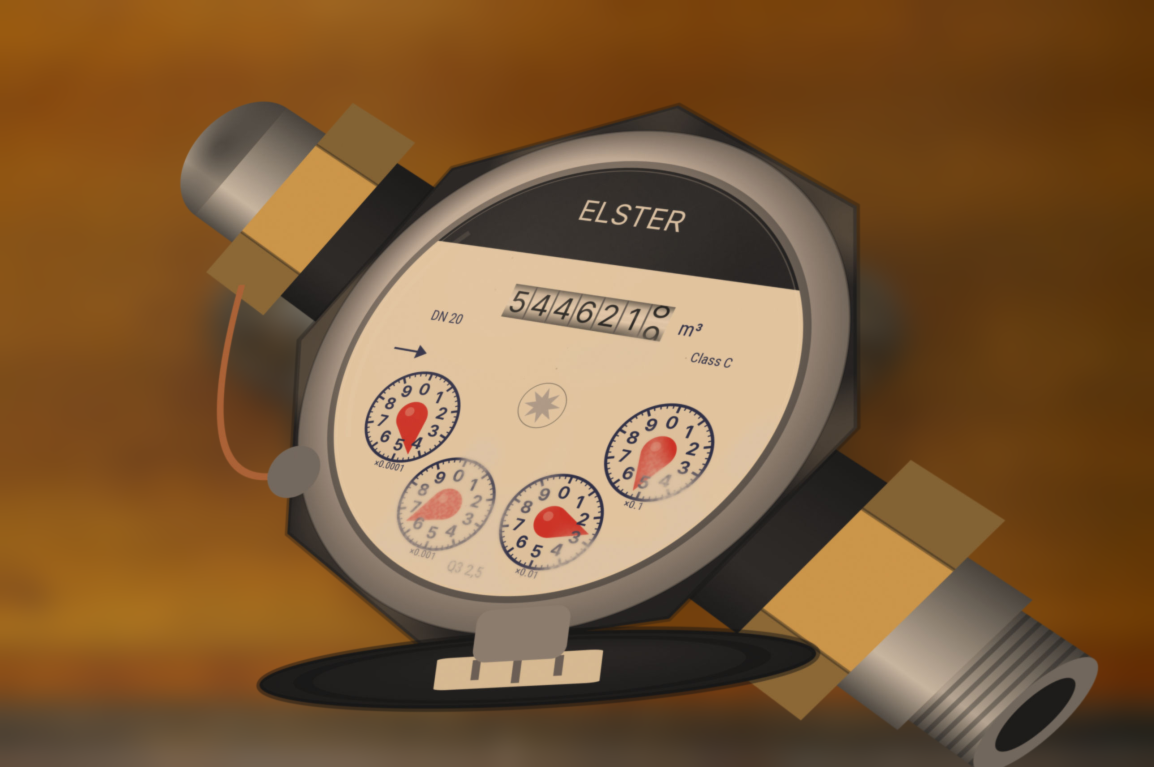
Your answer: {"value": 5446218.5264, "unit": "m³"}
